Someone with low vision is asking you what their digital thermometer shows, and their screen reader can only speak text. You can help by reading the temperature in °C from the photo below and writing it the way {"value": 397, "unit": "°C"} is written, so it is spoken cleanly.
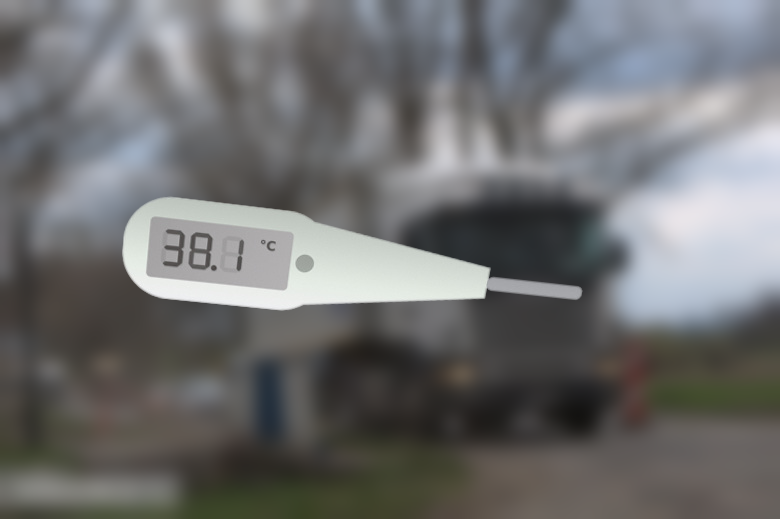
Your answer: {"value": 38.1, "unit": "°C"}
